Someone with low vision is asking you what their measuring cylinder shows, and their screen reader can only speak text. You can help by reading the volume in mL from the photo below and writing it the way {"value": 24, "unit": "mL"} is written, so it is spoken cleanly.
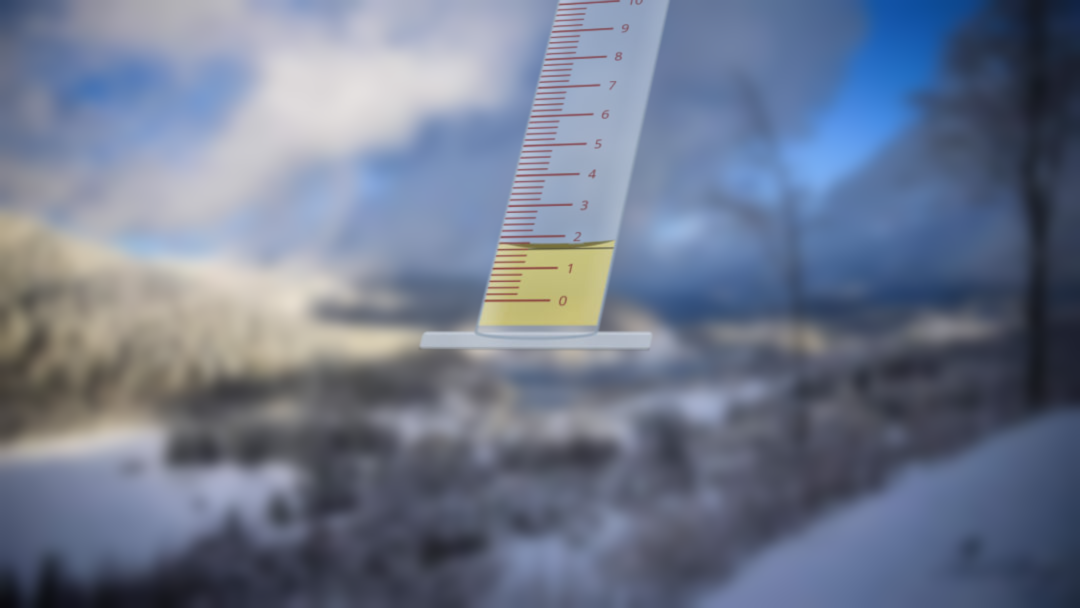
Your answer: {"value": 1.6, "unit": "mL"}
